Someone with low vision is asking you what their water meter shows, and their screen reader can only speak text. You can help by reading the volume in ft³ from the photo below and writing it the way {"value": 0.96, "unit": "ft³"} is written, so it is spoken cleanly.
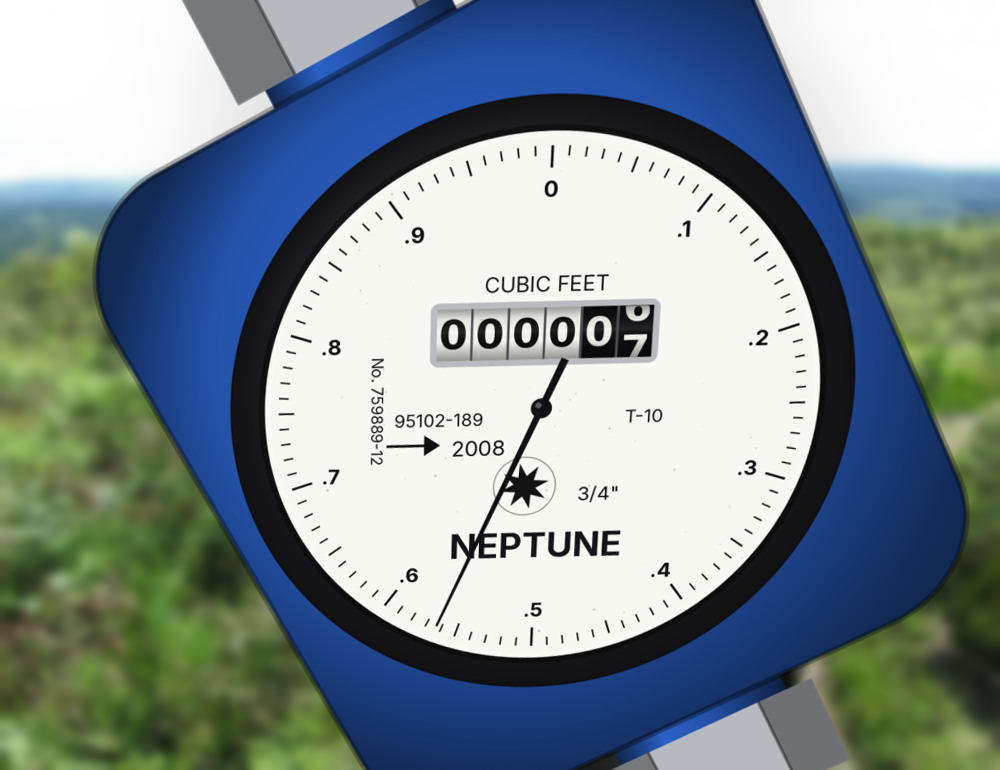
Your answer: {"value": 6.56, "unit": "ft³"}
